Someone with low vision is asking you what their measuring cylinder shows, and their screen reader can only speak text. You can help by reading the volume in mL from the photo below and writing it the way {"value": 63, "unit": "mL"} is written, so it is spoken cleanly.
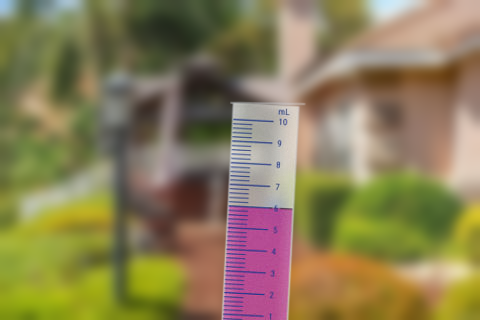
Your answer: {"value": 6, "unit": "mL"}
